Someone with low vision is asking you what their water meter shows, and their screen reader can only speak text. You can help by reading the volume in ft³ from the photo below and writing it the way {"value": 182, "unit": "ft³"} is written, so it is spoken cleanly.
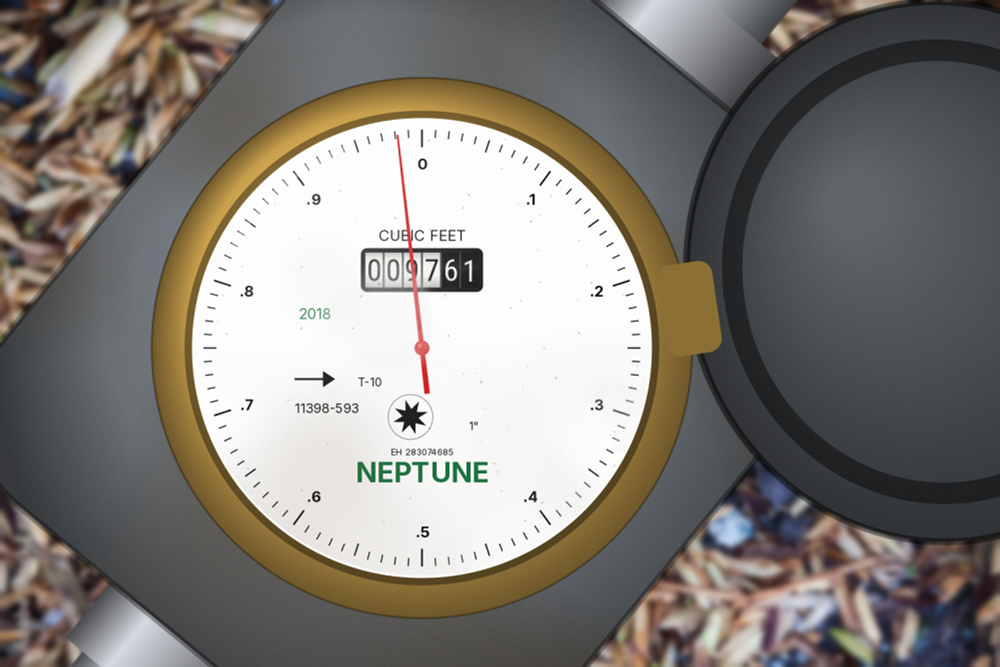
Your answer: {"value": 9760.98, "unit": "ft³"}
